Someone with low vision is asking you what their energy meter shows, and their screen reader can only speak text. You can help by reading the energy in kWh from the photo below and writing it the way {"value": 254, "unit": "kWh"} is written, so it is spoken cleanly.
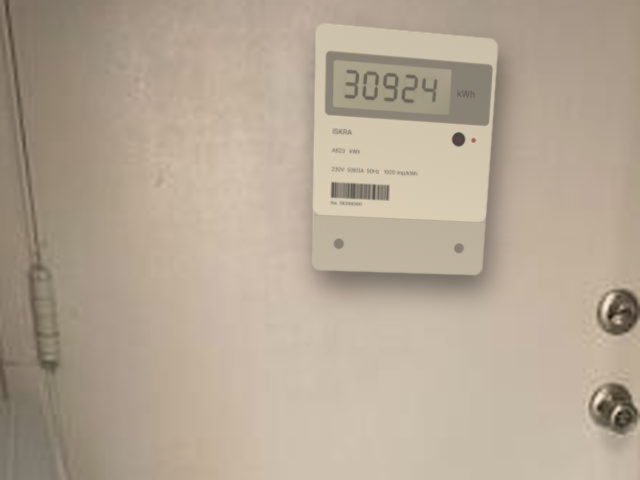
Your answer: {"value": 30924, "unit": "kWh"}
